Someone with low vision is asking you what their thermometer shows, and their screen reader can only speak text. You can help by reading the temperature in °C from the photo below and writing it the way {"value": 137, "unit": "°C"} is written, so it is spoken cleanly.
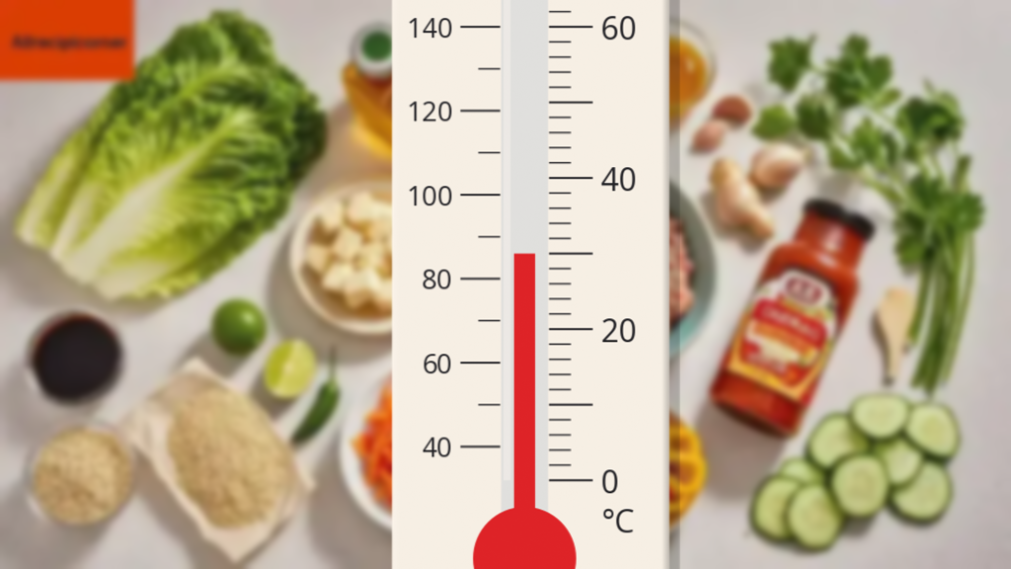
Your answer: {"value": 30, "unit": "°C"}
